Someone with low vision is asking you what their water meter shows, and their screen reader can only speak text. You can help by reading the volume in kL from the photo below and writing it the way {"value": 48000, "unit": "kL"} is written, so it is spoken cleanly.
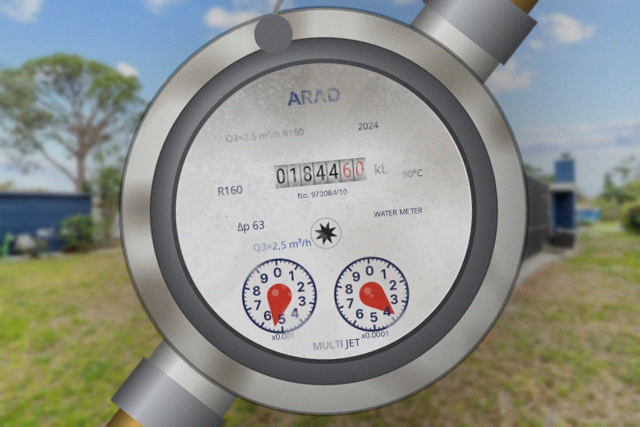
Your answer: {"value": 1844.6053, "unit": "kL"}
